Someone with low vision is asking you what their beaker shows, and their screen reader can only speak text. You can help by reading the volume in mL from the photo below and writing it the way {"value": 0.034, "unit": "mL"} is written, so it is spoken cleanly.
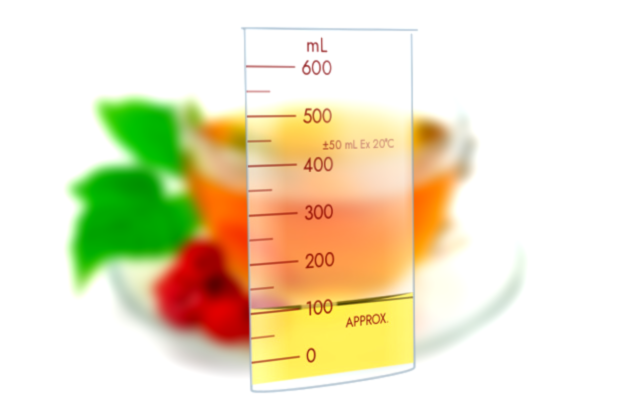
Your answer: {"value": 100, "unit": "mL"}
